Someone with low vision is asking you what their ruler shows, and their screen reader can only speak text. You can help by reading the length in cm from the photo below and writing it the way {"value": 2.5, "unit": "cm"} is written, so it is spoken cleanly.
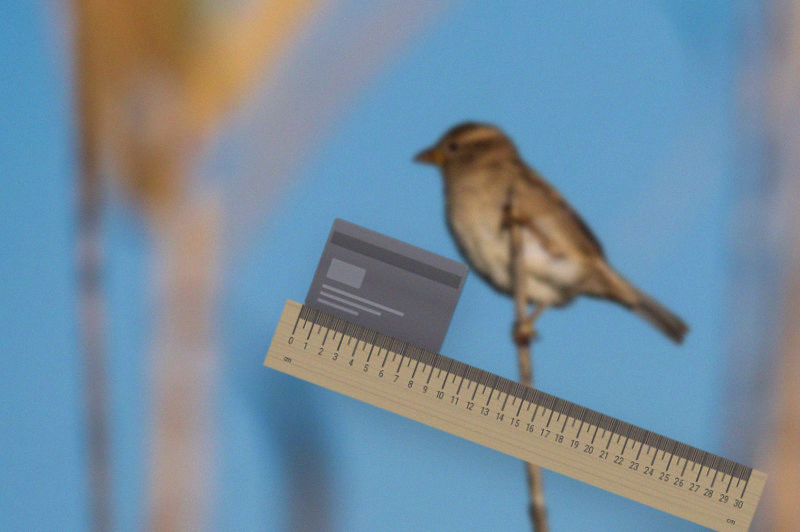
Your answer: {"value": 9, "unit": "cm"}
